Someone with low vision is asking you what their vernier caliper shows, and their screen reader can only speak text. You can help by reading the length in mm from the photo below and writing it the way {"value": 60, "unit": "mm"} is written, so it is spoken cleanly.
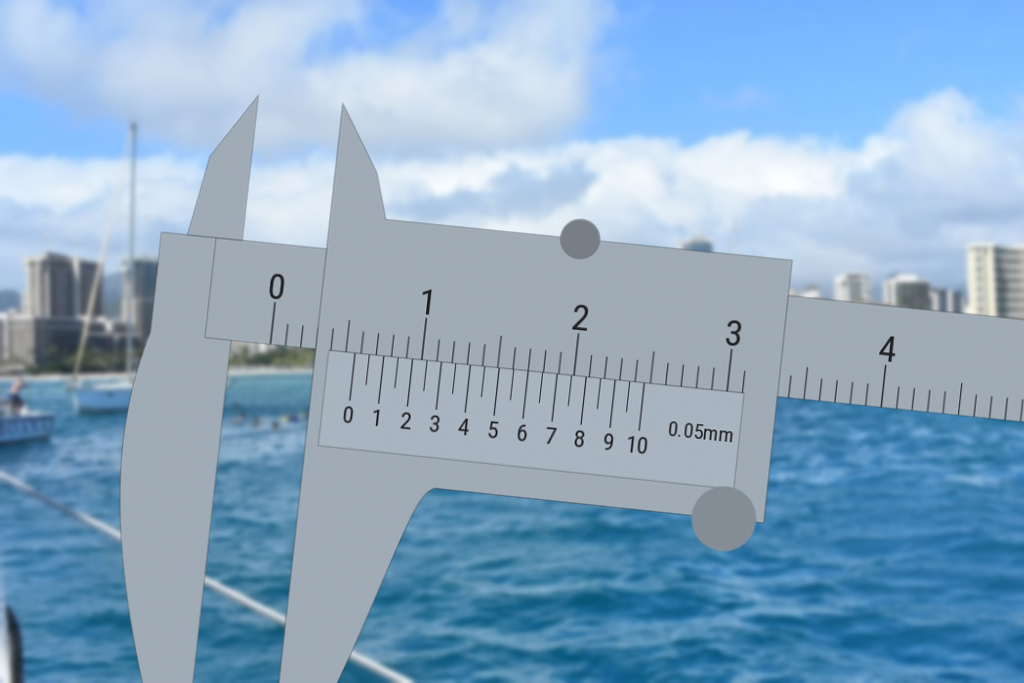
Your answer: {"value": 5.6, "unit": "mm"}
